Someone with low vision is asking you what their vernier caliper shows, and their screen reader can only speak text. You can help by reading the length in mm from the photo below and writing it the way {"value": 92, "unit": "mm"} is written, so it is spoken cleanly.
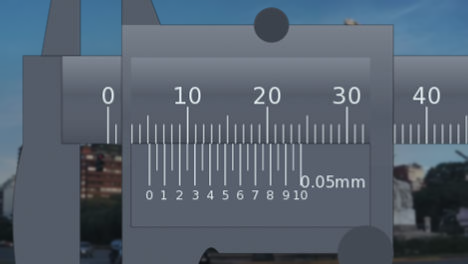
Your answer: {"value": 5.2, "unit": "mm"}
